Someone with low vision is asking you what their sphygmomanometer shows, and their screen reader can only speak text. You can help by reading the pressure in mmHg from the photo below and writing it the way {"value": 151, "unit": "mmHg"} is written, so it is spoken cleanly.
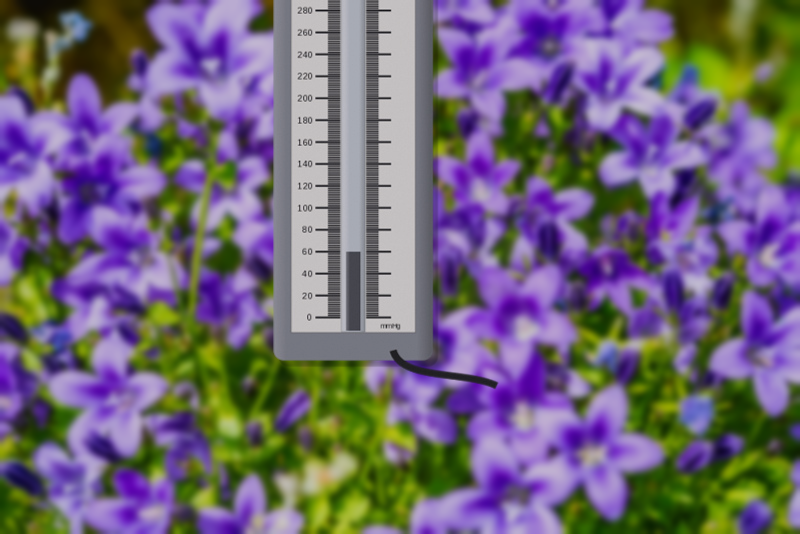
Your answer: {"value": 60, "unit": "mmHg"}
